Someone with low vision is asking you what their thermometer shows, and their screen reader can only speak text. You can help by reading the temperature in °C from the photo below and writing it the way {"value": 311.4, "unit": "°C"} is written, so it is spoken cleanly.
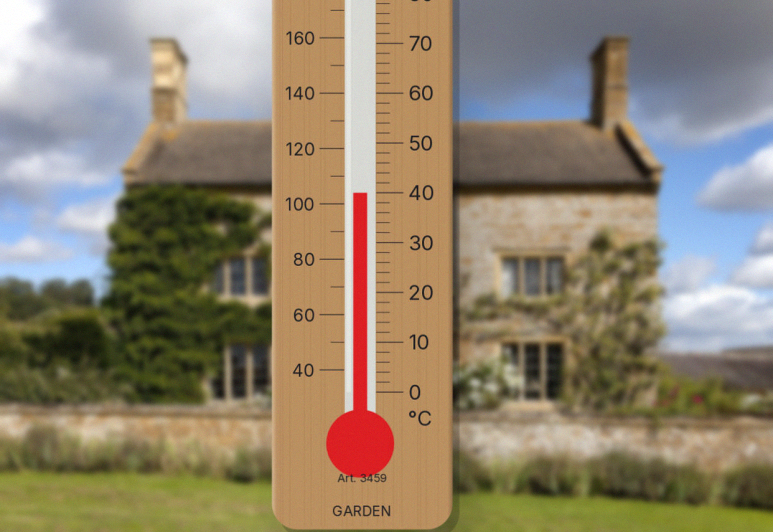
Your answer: {"value": 40, "unit": "°C"}
